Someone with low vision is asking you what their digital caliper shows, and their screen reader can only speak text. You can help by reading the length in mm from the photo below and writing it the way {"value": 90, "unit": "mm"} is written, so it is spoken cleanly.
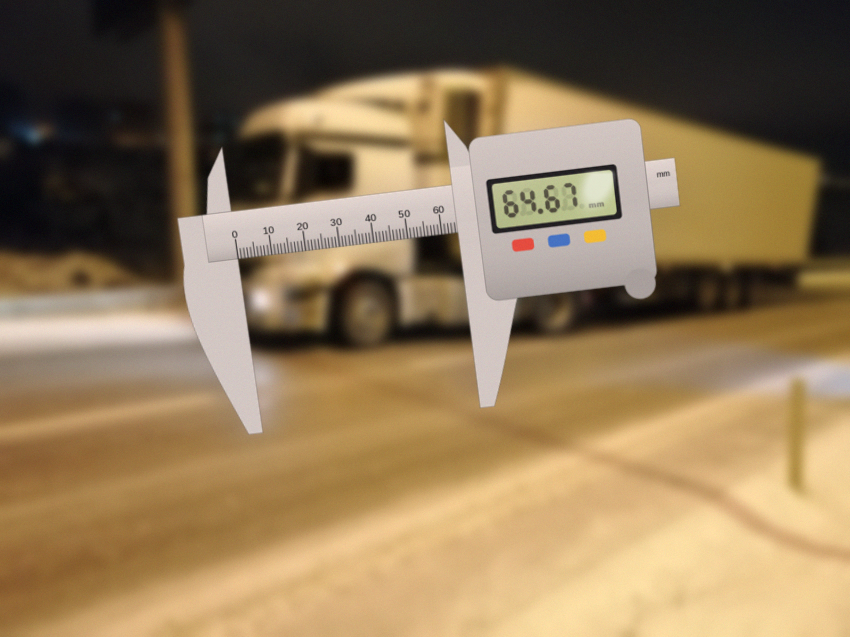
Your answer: {"value": 64.67, "unit": "mm"}
